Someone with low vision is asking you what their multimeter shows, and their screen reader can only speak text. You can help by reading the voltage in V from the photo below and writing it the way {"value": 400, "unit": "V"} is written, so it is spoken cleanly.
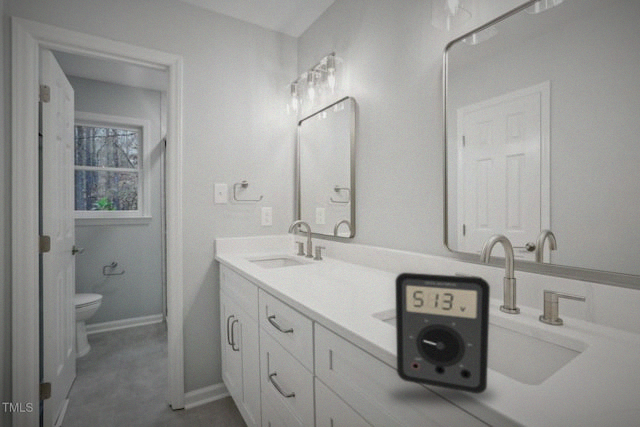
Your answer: {"value": 513, "unit": "V"}
